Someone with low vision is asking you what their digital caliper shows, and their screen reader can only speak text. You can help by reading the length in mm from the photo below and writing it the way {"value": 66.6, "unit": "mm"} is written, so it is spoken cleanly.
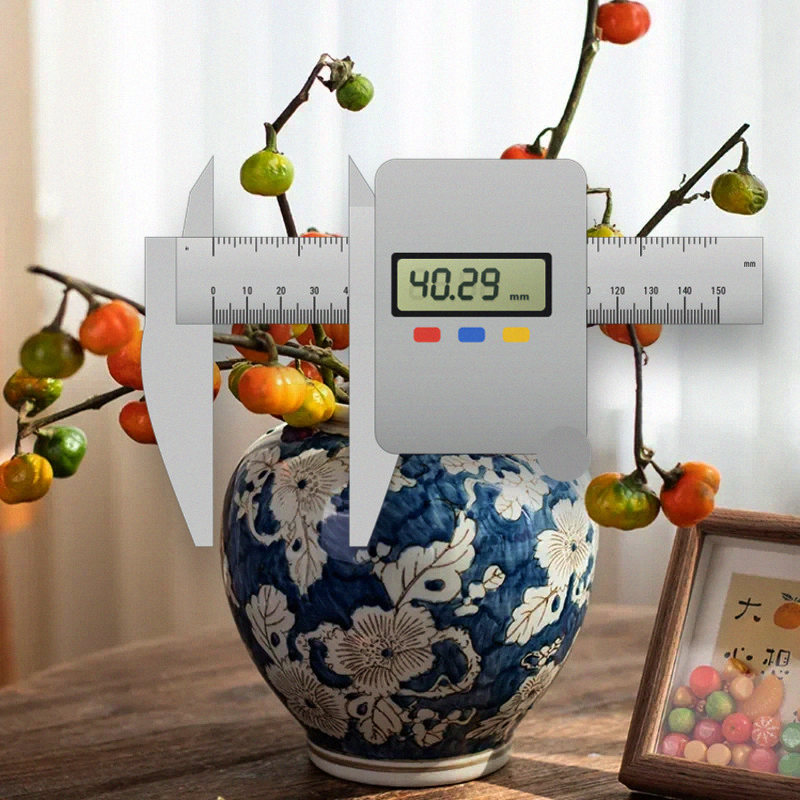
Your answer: {"value": 40.29, "unit": "mm"}
